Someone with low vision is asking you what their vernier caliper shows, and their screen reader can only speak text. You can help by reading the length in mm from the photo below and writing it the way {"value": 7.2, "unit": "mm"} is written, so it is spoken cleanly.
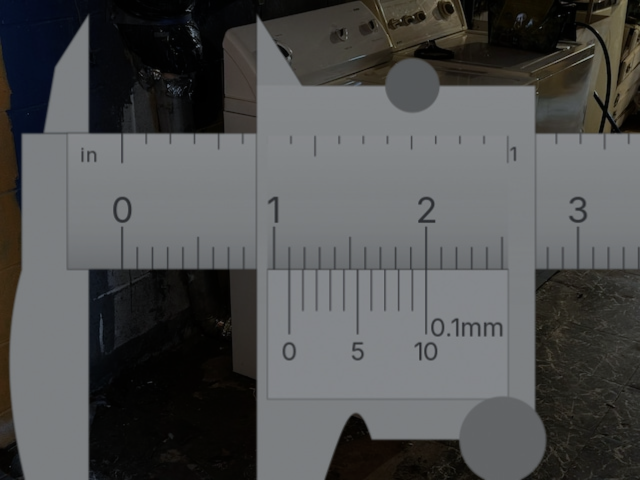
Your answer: {"value": 11.0, "unit": "mm"}
